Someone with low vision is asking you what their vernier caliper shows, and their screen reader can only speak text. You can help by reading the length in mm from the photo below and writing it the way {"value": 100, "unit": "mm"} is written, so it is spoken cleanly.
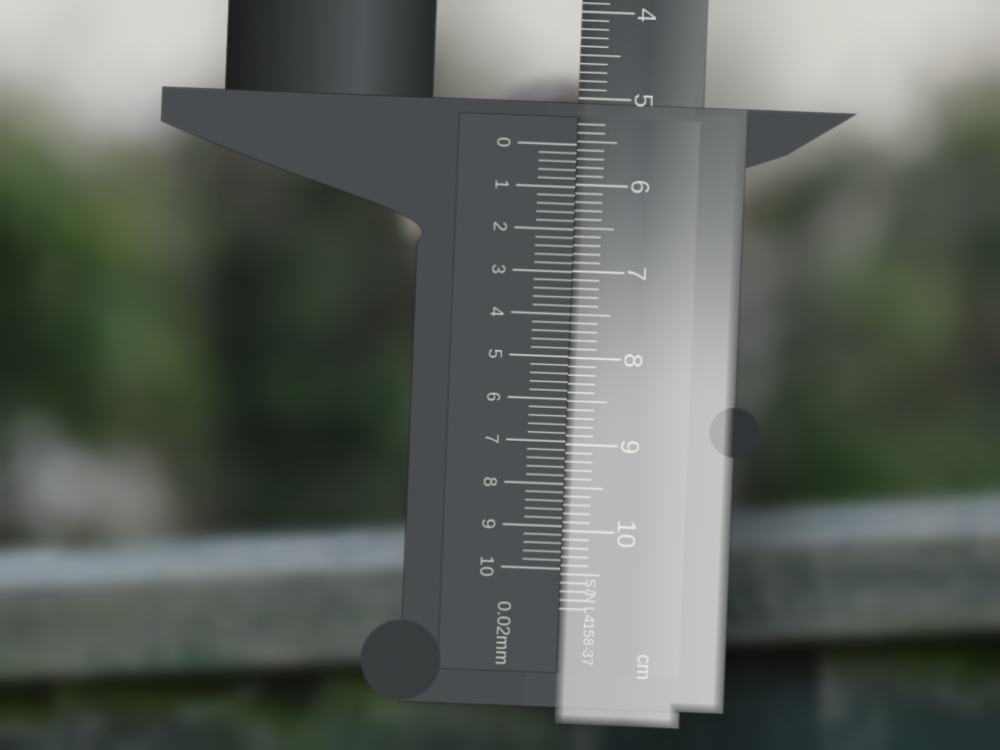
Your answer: {"value": 55.4, "unit": "mm"}
